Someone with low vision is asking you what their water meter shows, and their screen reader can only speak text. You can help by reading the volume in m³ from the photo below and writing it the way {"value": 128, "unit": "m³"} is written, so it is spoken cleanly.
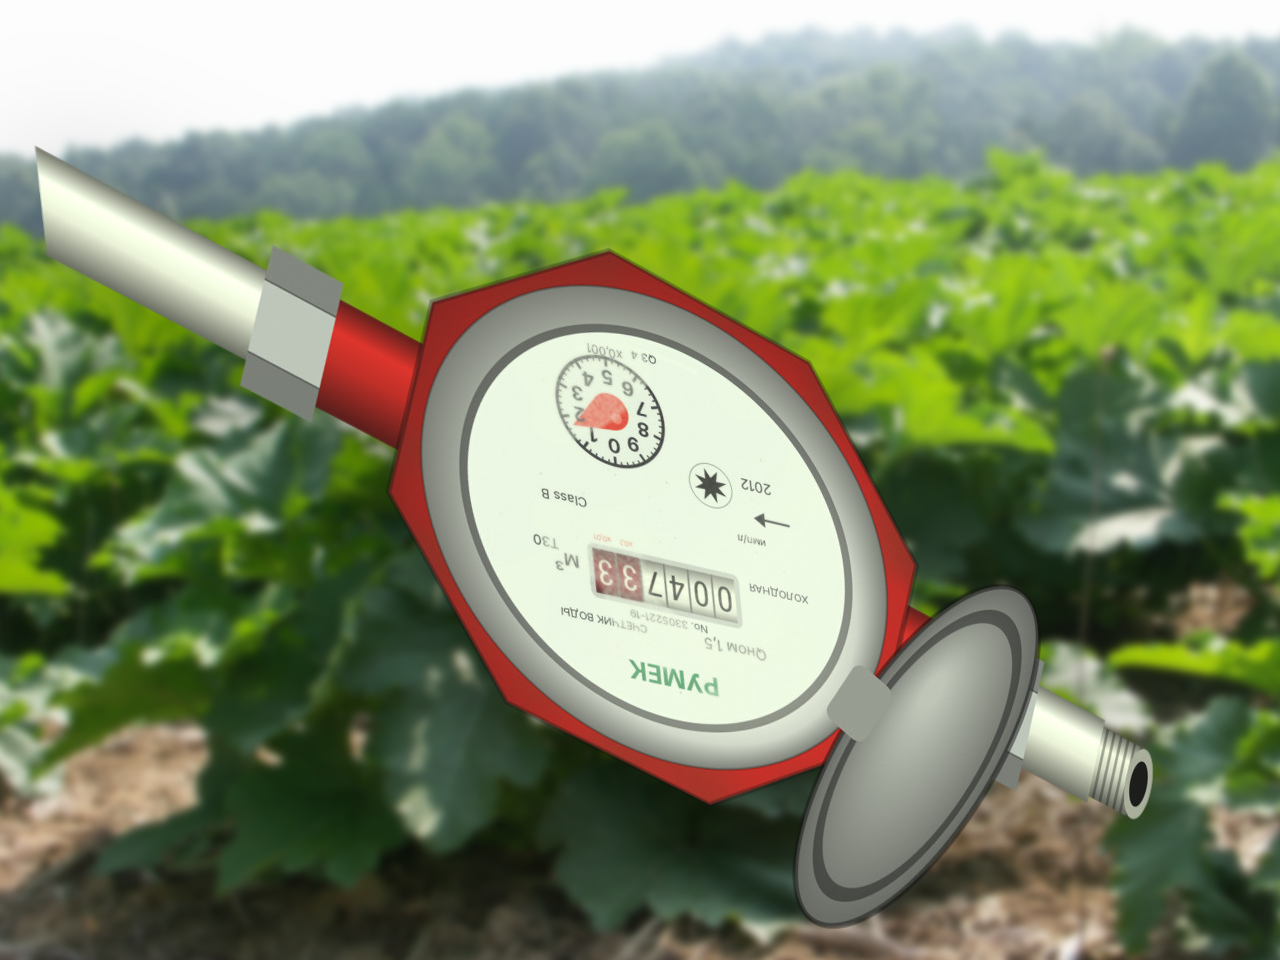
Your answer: {"value": 47.331, "unit": "m³"}
